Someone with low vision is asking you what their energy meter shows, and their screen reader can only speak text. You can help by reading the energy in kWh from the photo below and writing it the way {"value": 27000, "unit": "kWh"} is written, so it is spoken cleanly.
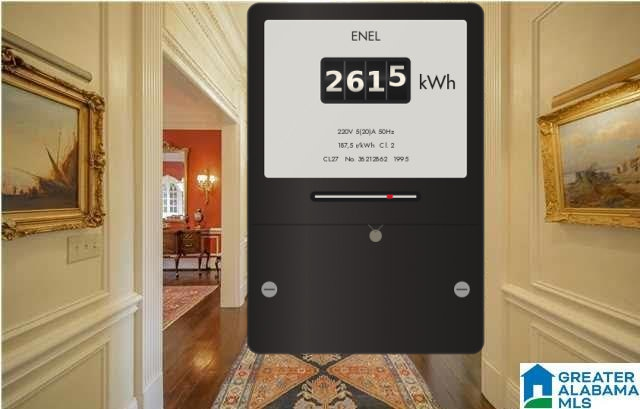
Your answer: {"value": 2615, "unit": "kWh"}
